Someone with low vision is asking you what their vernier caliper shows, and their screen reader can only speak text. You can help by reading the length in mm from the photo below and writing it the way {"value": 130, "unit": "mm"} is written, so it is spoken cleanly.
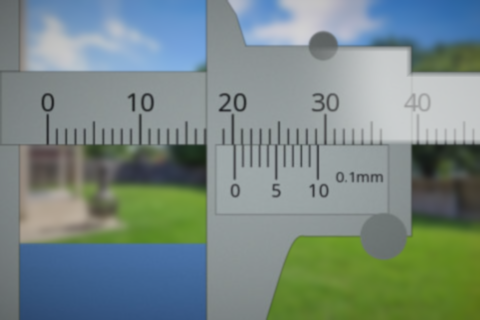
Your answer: {"value": 20.2, "unit": "mm"}
